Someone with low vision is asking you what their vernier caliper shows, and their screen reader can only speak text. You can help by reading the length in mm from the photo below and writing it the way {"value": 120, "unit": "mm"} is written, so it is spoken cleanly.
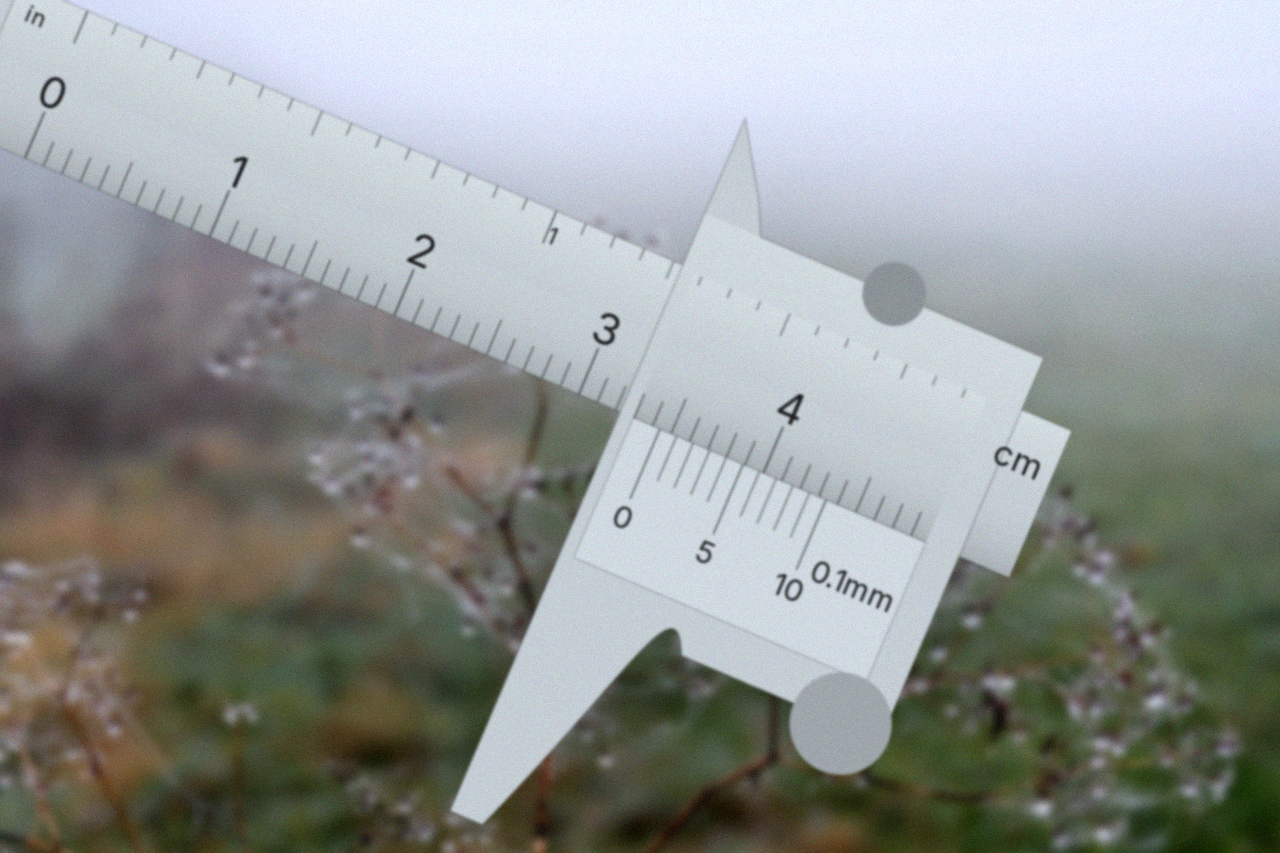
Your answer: {"value": 34.4, "unit": "mm"}
